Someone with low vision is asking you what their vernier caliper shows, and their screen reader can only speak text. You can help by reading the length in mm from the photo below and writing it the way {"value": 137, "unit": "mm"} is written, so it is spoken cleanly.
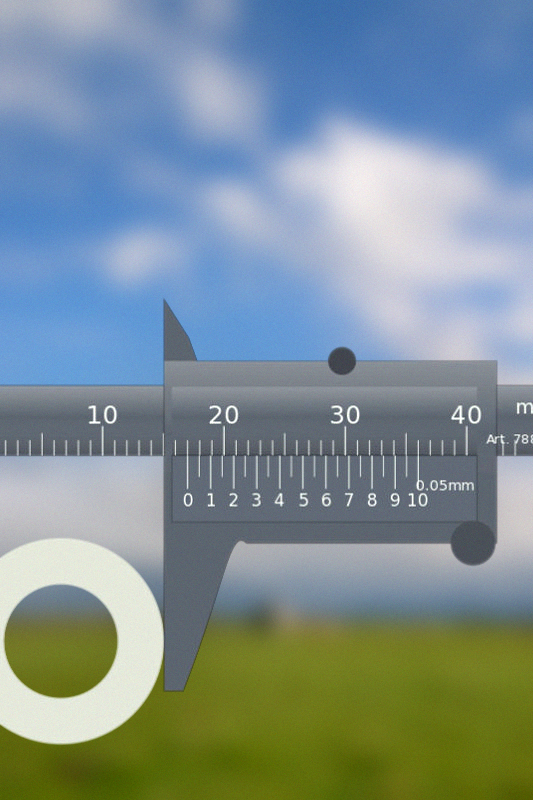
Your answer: {"value": 17.0, "unit": "mm"}
